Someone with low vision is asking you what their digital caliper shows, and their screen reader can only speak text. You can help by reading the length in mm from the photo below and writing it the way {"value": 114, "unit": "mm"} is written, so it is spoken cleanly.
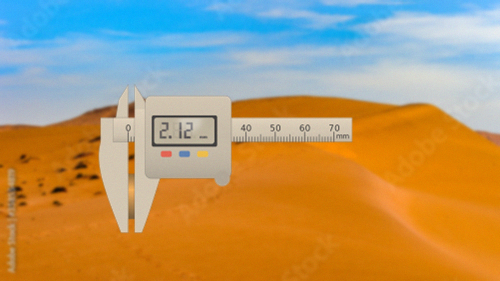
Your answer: {"value": 2.12, "unit": "mm"}
